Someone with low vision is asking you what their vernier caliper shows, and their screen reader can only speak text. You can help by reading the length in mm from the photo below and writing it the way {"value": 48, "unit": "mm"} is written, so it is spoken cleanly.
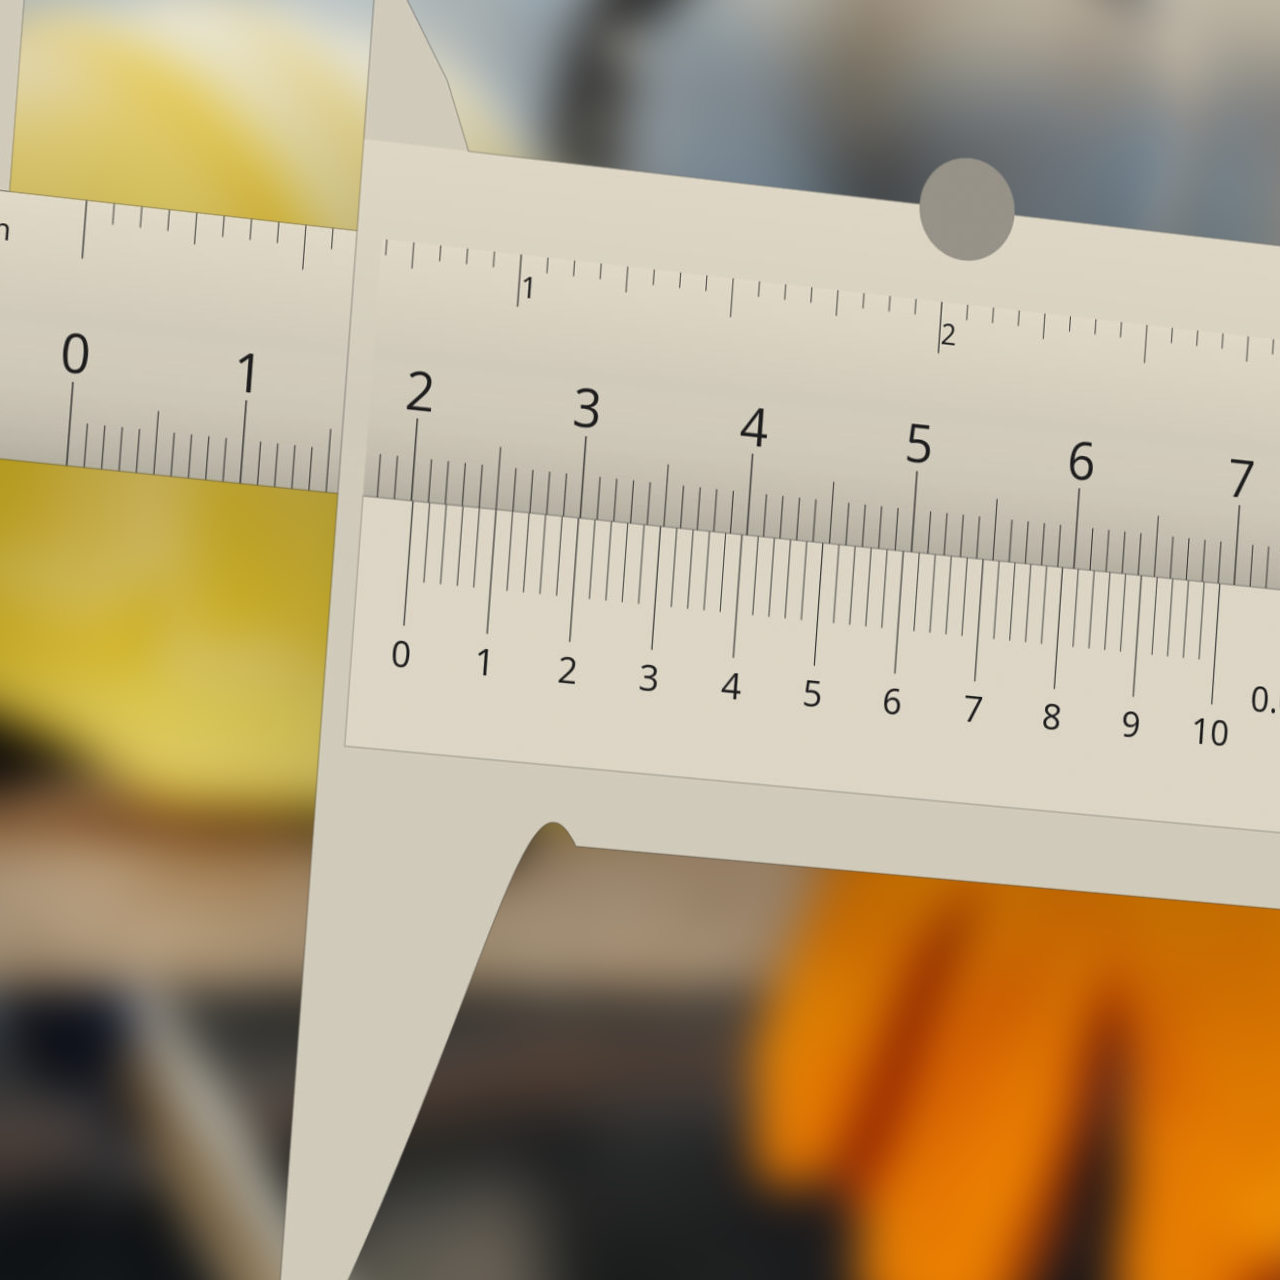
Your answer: {"value": 20.1, "unit": "mm"}
